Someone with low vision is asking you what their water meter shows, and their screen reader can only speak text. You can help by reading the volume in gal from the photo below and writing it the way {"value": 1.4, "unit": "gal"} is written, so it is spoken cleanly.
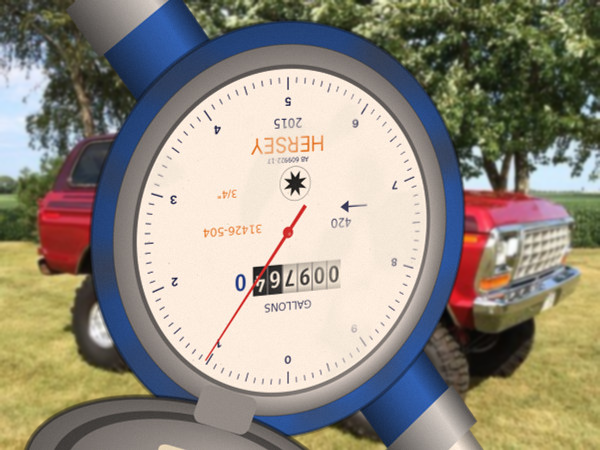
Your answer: {"value": 97641.0, "unit": "gal"}
